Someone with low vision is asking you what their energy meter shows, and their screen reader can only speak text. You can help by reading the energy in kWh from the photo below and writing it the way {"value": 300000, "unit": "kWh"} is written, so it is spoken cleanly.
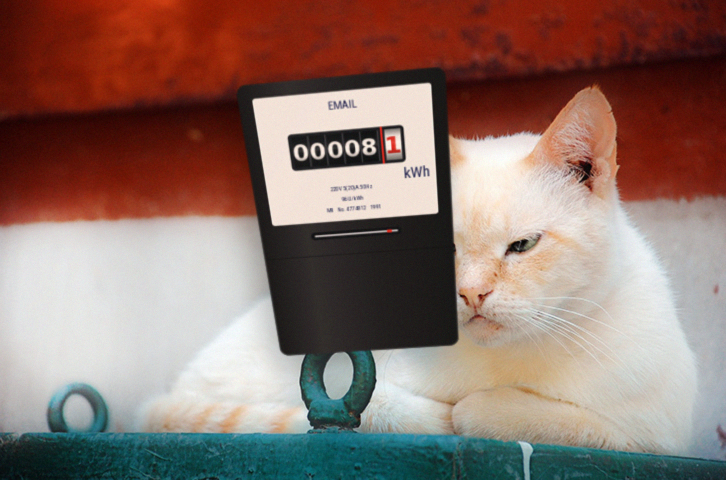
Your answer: {"value": 8.1, "unit": "kWh"}
